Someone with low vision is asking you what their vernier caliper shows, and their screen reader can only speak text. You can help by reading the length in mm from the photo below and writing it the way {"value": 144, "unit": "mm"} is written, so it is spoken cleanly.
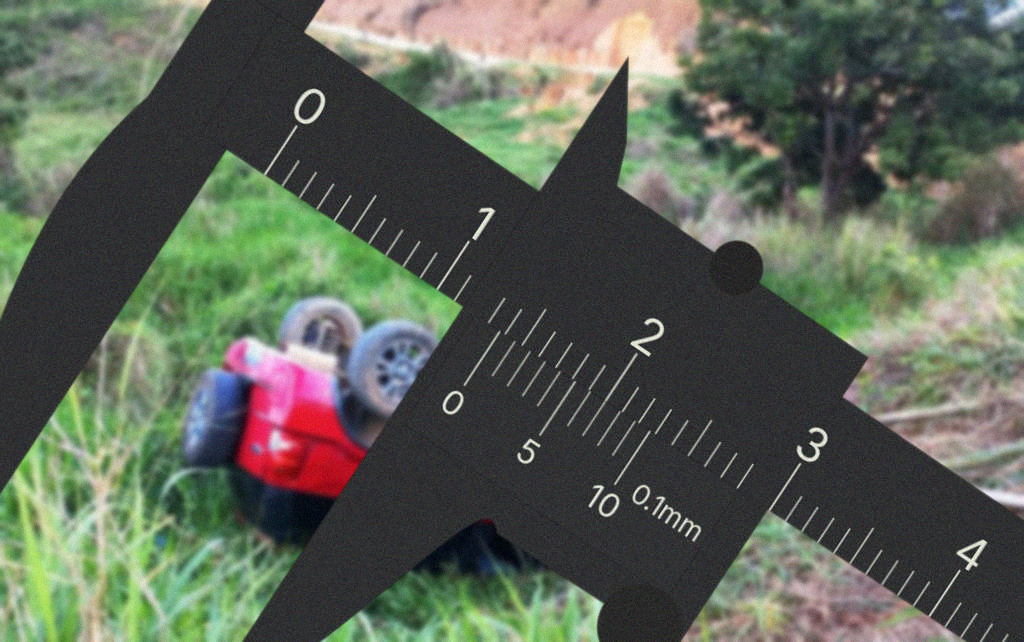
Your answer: {"value": 13.7, "unit": "mm"}
